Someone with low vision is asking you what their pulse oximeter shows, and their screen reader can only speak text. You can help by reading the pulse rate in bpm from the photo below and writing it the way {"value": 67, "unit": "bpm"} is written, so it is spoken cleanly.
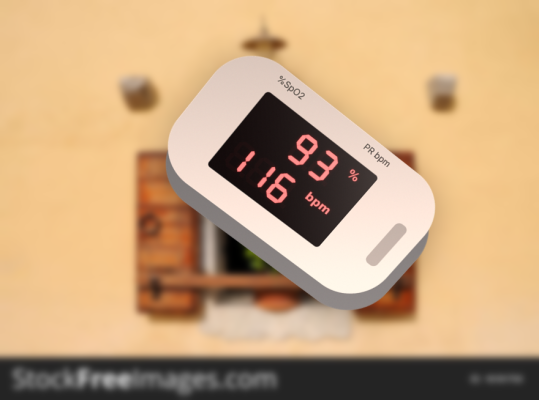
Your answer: {"value": 116, "unit": "bpm"}
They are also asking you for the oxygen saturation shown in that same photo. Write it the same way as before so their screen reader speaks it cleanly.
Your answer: {"value": 93, "unit": "%"}
